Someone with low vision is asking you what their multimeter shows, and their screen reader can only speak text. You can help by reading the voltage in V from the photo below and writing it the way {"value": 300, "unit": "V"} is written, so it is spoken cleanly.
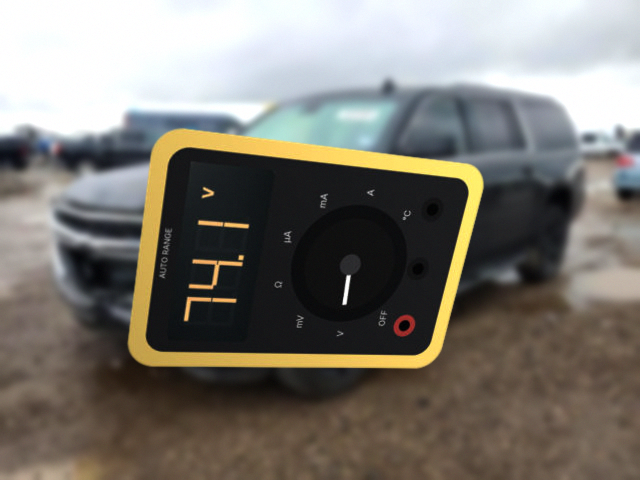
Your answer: {"value": 74.1, "unit": "V"}
